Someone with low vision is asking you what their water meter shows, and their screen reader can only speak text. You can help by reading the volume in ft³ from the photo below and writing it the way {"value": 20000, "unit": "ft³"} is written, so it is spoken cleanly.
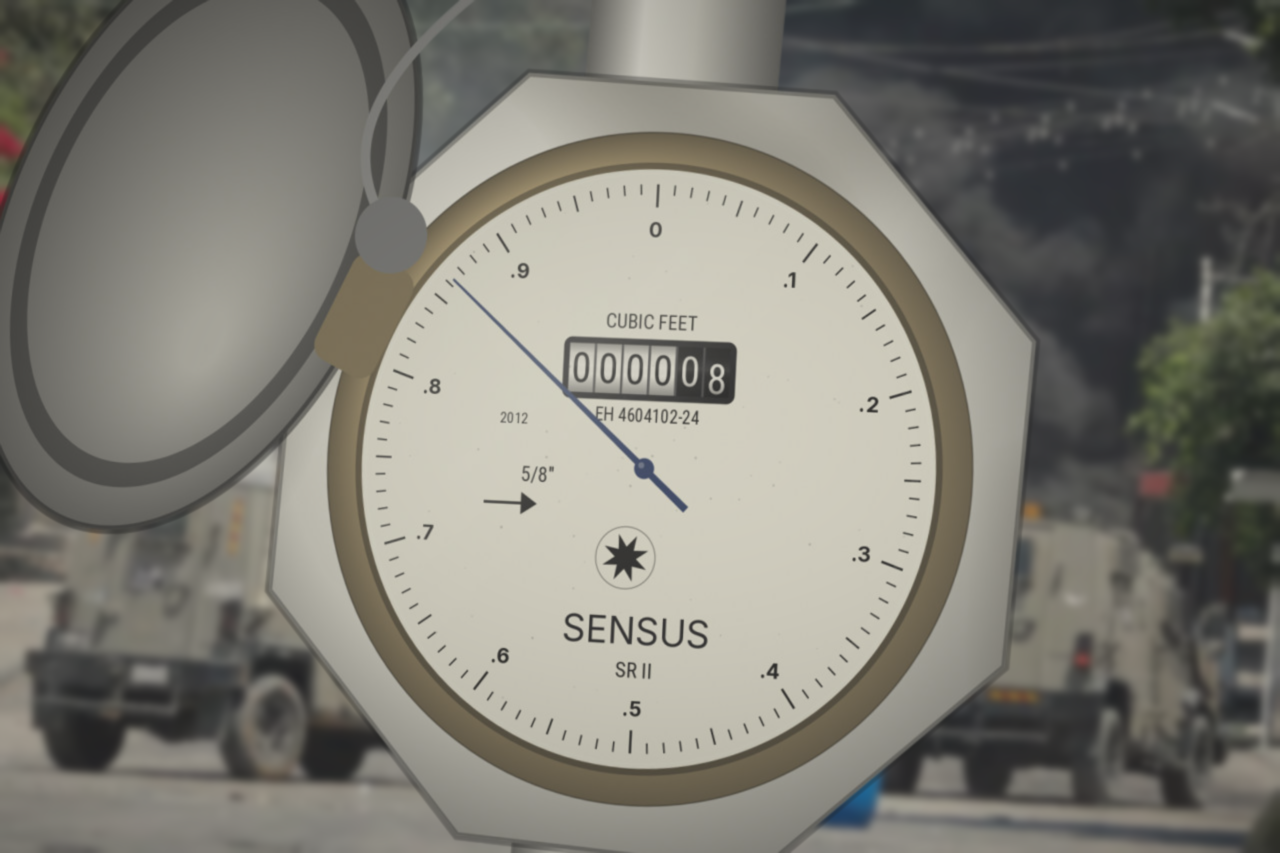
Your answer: {"value": 7.86, "unit": "ft³"}
